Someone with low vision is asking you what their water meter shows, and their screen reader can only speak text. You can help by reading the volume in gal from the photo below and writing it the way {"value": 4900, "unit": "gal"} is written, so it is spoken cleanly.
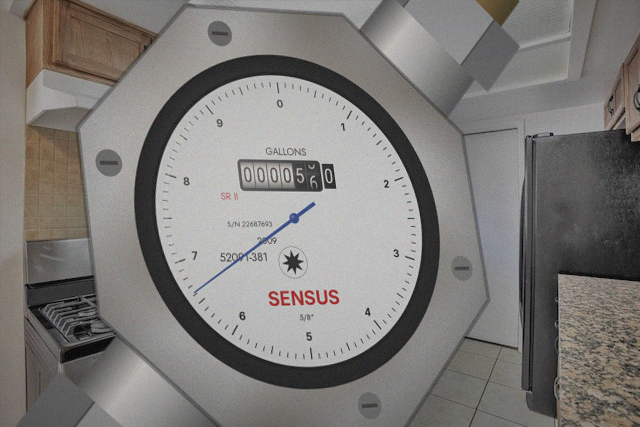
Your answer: {"value": 556.6, "unit": "gal"}
